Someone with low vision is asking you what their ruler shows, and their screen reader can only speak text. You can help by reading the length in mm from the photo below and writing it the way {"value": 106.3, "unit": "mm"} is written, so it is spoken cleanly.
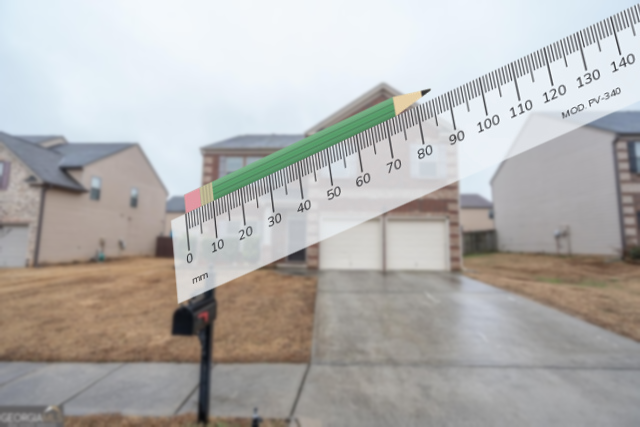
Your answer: {"value": 85, "unit": "mm"}
